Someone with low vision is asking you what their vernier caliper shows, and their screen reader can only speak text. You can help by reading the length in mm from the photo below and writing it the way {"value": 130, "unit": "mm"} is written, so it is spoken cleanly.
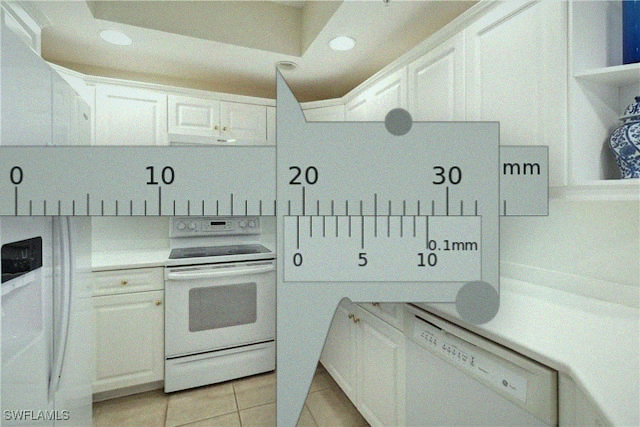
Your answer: {"value": 19.6, "unit": "mm"}
